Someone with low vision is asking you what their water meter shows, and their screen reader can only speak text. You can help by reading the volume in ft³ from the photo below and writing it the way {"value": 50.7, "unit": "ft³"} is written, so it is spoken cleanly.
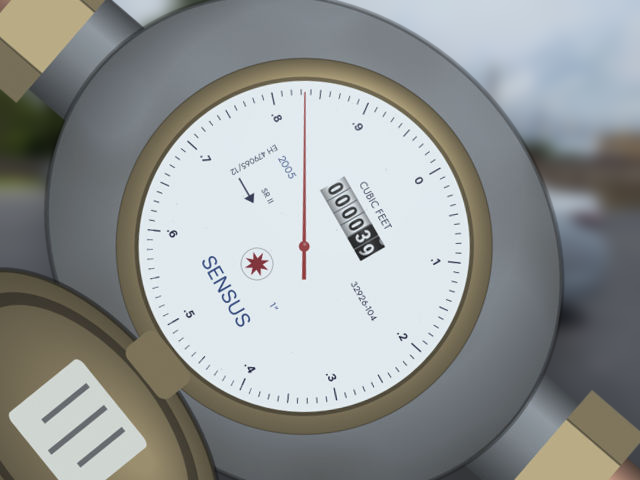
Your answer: {"value": 38.83, "unit": "ft³"}
